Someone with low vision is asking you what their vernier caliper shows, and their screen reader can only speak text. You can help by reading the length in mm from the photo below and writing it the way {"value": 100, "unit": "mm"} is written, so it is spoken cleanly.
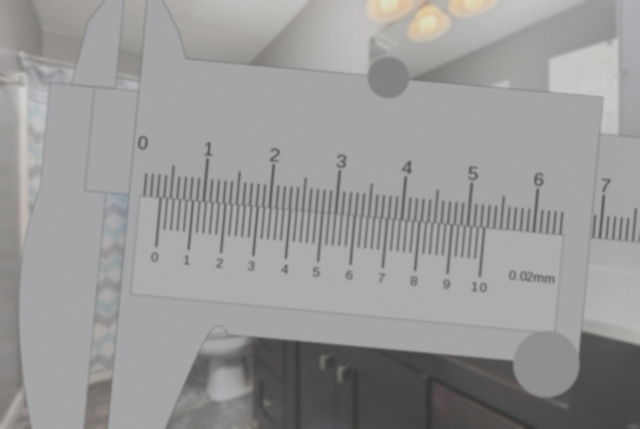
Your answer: {"value": 3.5, "unit": "mm"}
